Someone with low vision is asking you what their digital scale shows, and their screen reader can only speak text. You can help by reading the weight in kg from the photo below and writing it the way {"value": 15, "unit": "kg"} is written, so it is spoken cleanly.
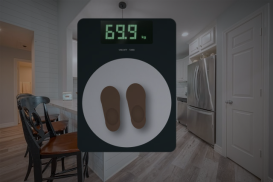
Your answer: {"value": 69.9, "unit": "kg"}
